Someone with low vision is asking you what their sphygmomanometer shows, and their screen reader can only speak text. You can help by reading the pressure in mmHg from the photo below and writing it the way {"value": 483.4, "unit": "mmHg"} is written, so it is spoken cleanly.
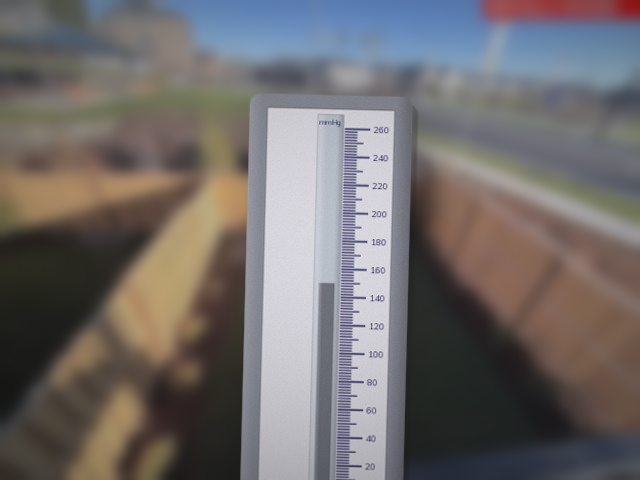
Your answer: {"value": 150, "unit": "mmHg"}
